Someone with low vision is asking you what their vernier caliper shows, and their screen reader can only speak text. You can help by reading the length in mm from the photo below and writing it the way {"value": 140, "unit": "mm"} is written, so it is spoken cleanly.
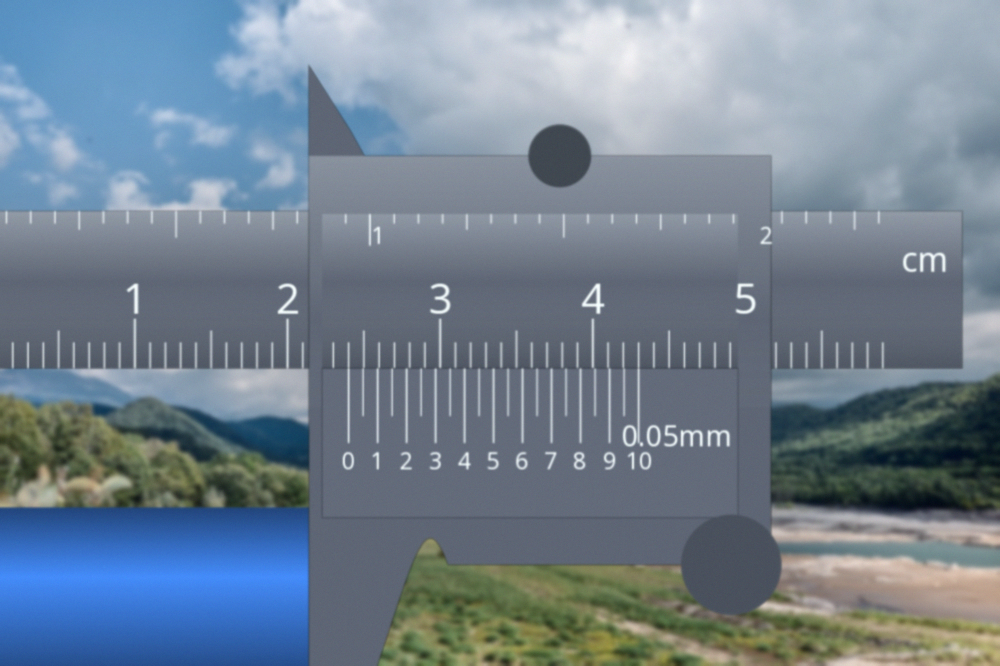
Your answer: {"value": 24.0, "unit": "mm"}
